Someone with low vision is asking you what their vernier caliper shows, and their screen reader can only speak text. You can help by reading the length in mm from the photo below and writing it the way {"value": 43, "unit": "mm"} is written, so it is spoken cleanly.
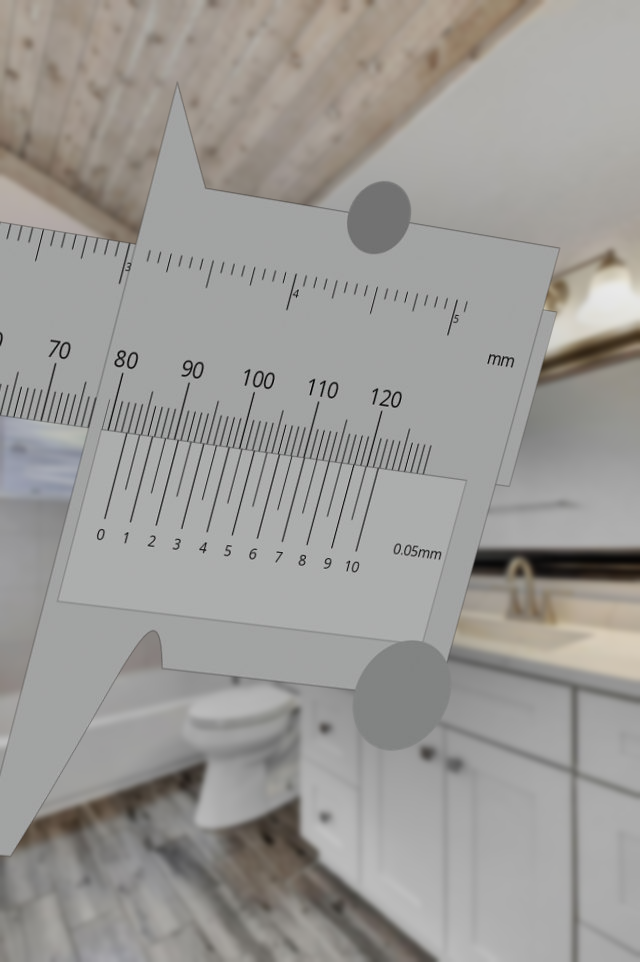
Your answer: {"value": 82.8, "unit": "mm"}
